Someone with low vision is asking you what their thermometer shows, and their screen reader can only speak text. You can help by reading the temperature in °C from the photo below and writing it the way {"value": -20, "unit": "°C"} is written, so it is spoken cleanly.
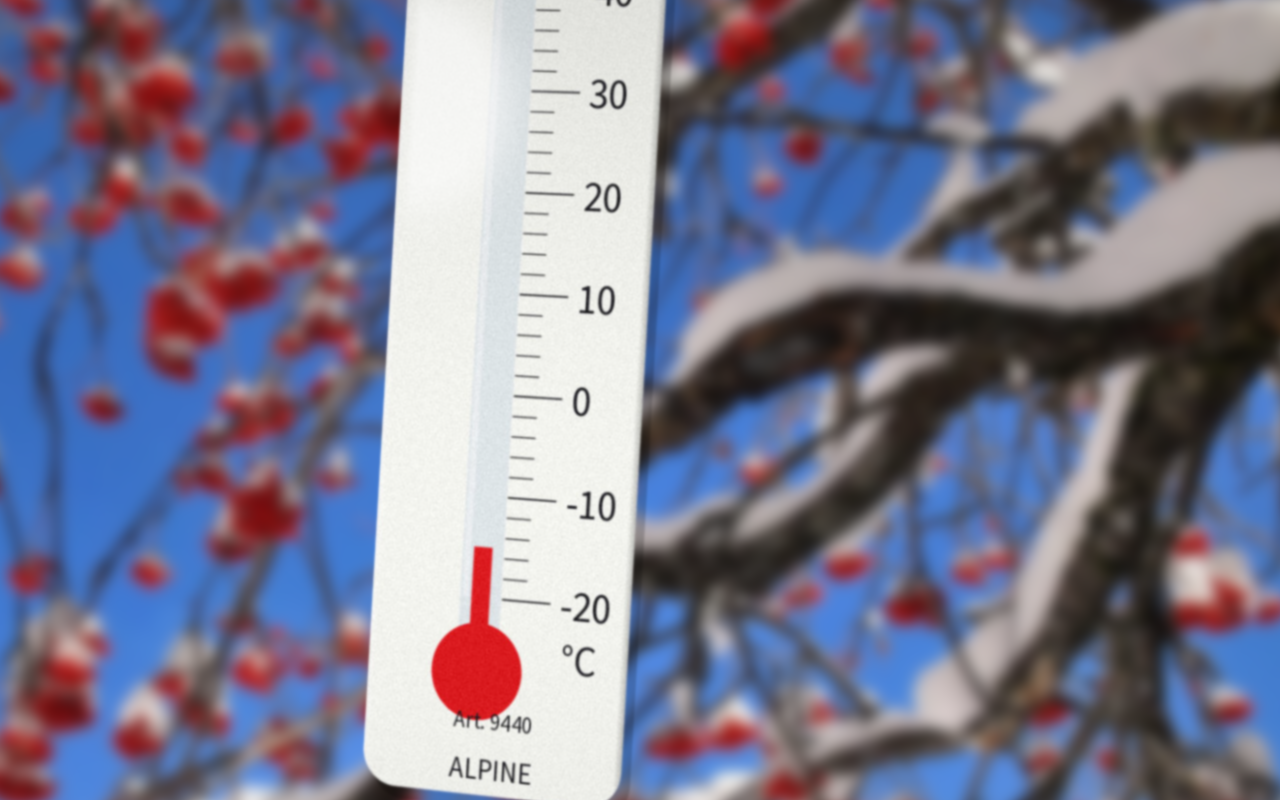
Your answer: {"value": -15, "unit": "°C"}
